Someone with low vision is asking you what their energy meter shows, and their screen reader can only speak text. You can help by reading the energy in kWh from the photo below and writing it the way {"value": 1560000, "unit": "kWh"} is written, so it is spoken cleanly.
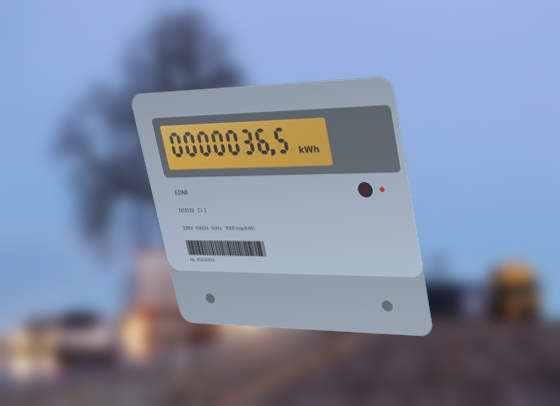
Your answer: {"value": 36.5, "unit": "kWh"}
